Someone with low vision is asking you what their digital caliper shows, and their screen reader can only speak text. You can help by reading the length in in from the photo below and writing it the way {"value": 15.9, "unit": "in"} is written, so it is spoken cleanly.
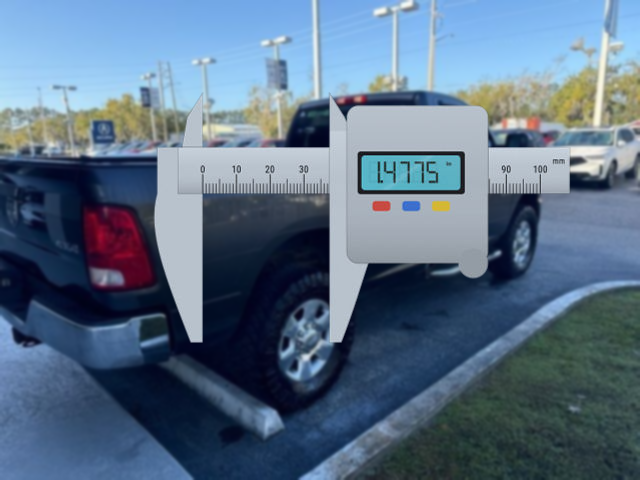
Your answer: {"value": 1.4775, "unit": "in"}
